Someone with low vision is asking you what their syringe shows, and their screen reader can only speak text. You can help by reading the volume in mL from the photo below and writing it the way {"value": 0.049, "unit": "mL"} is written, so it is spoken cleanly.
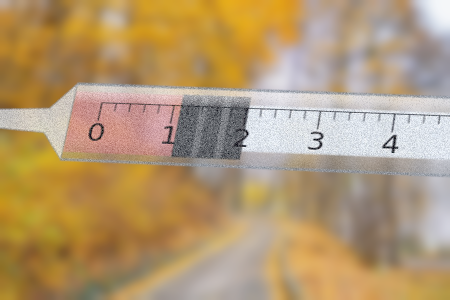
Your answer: {"value": 1.1, "unit": "mL"}
